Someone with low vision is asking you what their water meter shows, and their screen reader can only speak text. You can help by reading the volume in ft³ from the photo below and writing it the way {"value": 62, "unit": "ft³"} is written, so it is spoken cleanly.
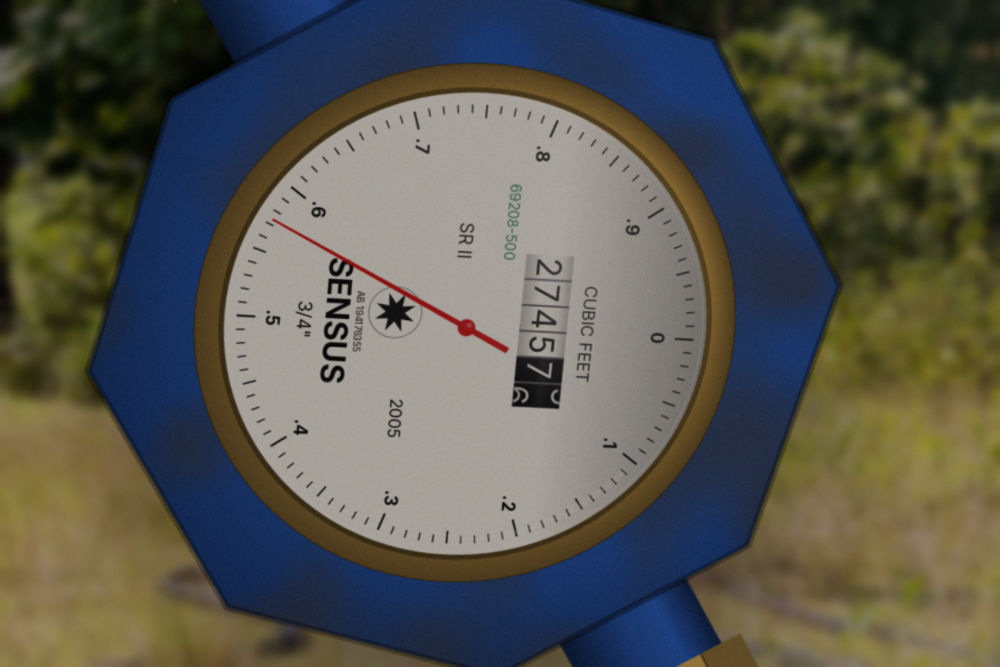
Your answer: {"value": 274575.57, "unit": "ft³"}
